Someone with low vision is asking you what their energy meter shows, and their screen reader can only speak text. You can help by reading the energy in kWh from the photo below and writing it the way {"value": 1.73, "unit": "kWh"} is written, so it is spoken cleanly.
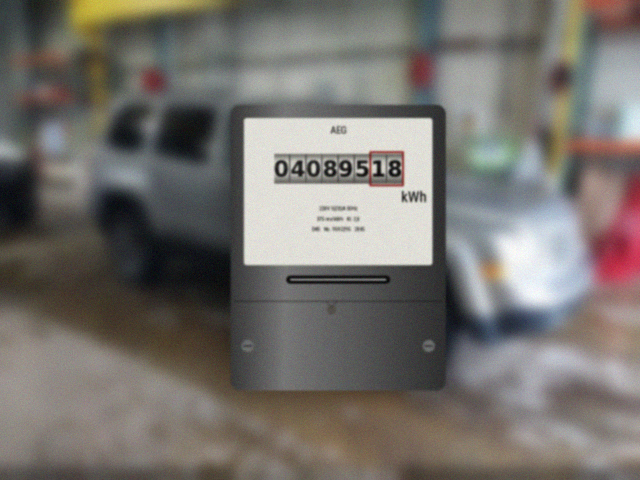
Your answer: {"value": 40895.18, "unit": "kWh"}
